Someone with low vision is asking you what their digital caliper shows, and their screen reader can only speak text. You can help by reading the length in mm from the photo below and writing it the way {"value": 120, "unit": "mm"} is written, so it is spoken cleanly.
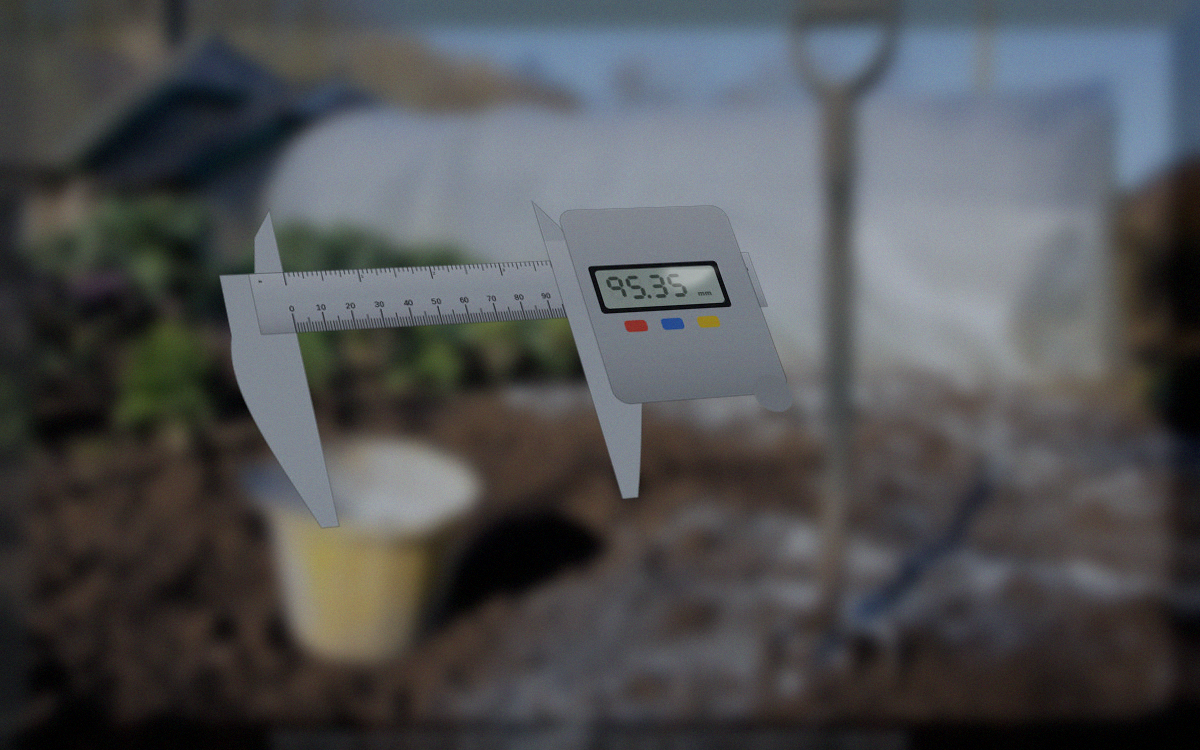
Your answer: {"value": 95.35, "unit": "mm"}
